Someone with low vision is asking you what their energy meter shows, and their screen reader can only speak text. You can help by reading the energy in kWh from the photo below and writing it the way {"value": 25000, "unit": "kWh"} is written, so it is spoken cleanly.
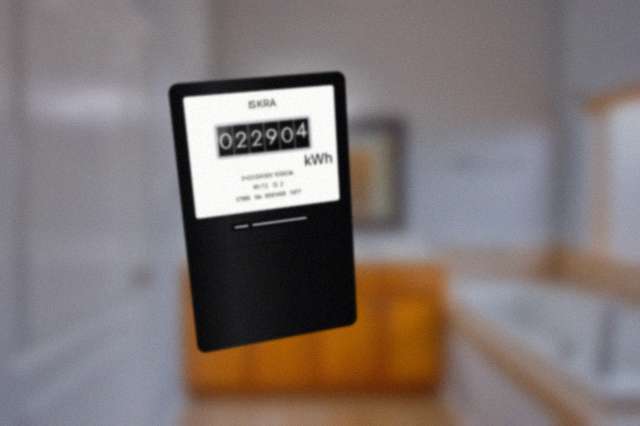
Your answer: {"value": 22904, "unit": "kWh"}
